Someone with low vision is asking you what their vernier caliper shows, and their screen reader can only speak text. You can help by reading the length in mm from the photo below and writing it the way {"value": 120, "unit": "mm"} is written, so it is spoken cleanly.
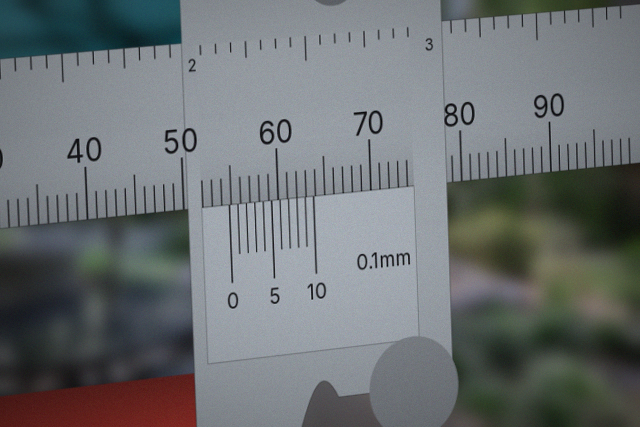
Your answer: {"value": 54.8, "unit": "mm"}
